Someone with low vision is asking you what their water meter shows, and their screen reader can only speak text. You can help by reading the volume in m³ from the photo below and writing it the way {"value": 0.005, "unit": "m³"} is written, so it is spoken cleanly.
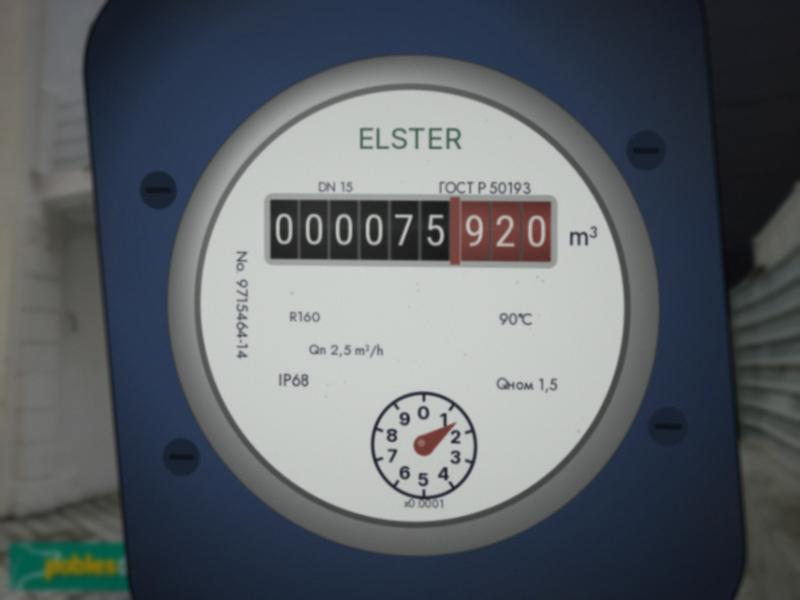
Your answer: {"value": 75.9201, "unit": "m³"}
